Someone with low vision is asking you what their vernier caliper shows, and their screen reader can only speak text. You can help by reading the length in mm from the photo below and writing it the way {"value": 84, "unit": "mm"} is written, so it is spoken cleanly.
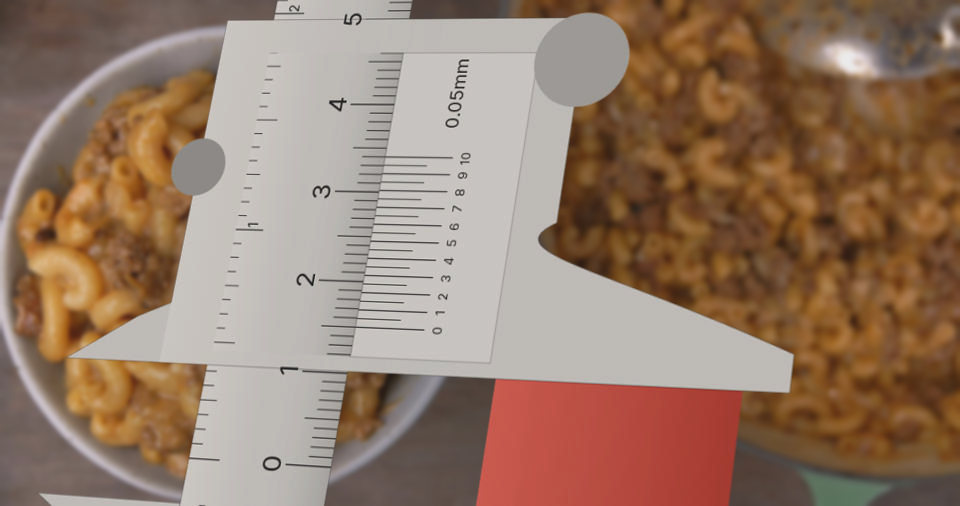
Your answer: {"value": 15.0, "unit": "mm"}
